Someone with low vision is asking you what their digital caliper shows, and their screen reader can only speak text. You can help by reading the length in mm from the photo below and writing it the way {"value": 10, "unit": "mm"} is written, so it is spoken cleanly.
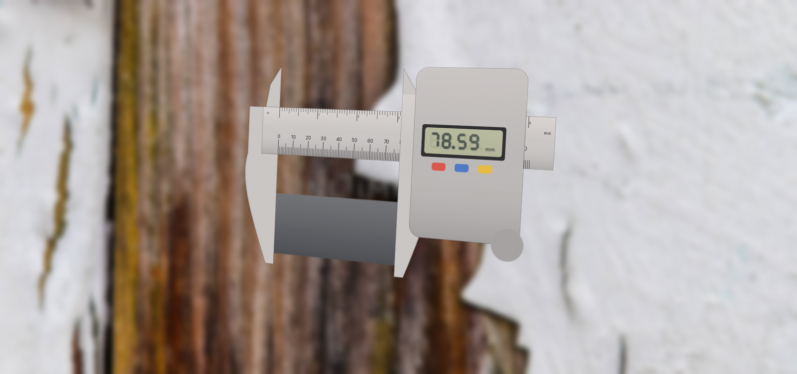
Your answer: {"value": 78.59, "unit": "mm"}
